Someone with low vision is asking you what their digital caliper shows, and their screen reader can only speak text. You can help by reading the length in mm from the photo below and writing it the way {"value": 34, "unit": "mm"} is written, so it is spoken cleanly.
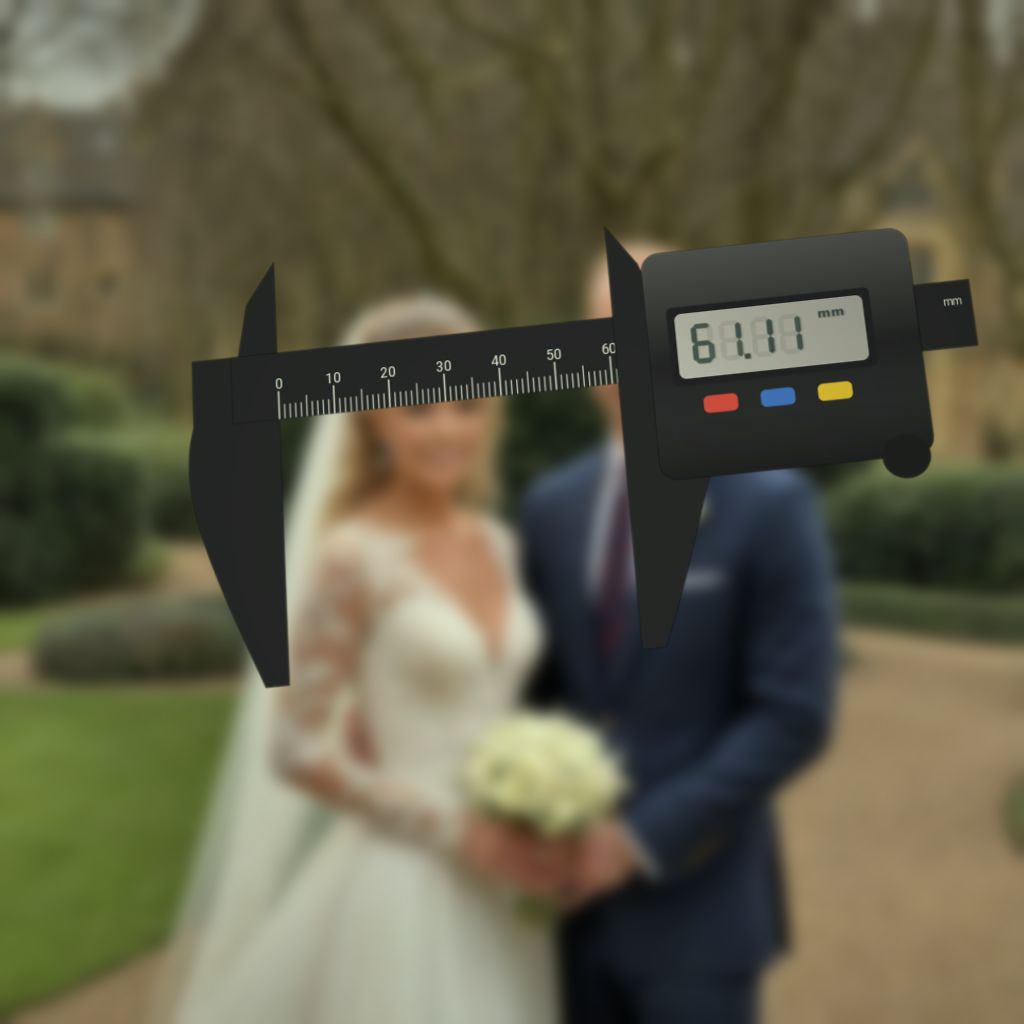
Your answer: {"value": 61.11, "unit": "mm"}
